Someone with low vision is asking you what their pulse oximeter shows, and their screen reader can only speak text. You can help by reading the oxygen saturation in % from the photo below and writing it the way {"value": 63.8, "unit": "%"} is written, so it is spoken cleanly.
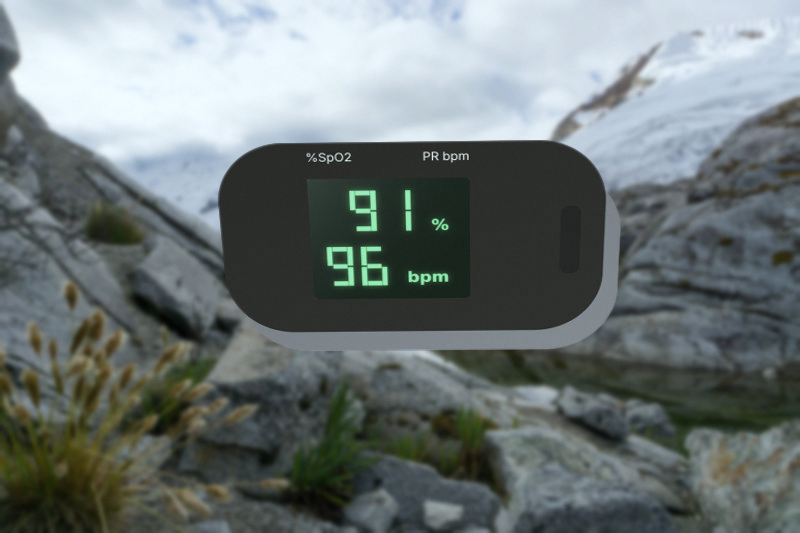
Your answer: {"value": 91, "unit": "%"}
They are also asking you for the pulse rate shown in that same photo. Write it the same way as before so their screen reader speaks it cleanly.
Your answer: {"value": 96, "unit": "bpm"}
